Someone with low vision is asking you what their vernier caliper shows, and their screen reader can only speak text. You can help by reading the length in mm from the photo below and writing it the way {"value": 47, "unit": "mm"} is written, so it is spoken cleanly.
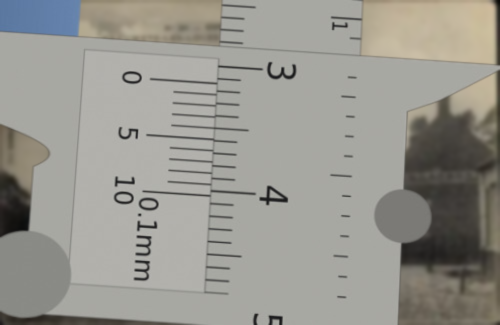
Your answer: {"value": 31.4, "unit": "mm"}
